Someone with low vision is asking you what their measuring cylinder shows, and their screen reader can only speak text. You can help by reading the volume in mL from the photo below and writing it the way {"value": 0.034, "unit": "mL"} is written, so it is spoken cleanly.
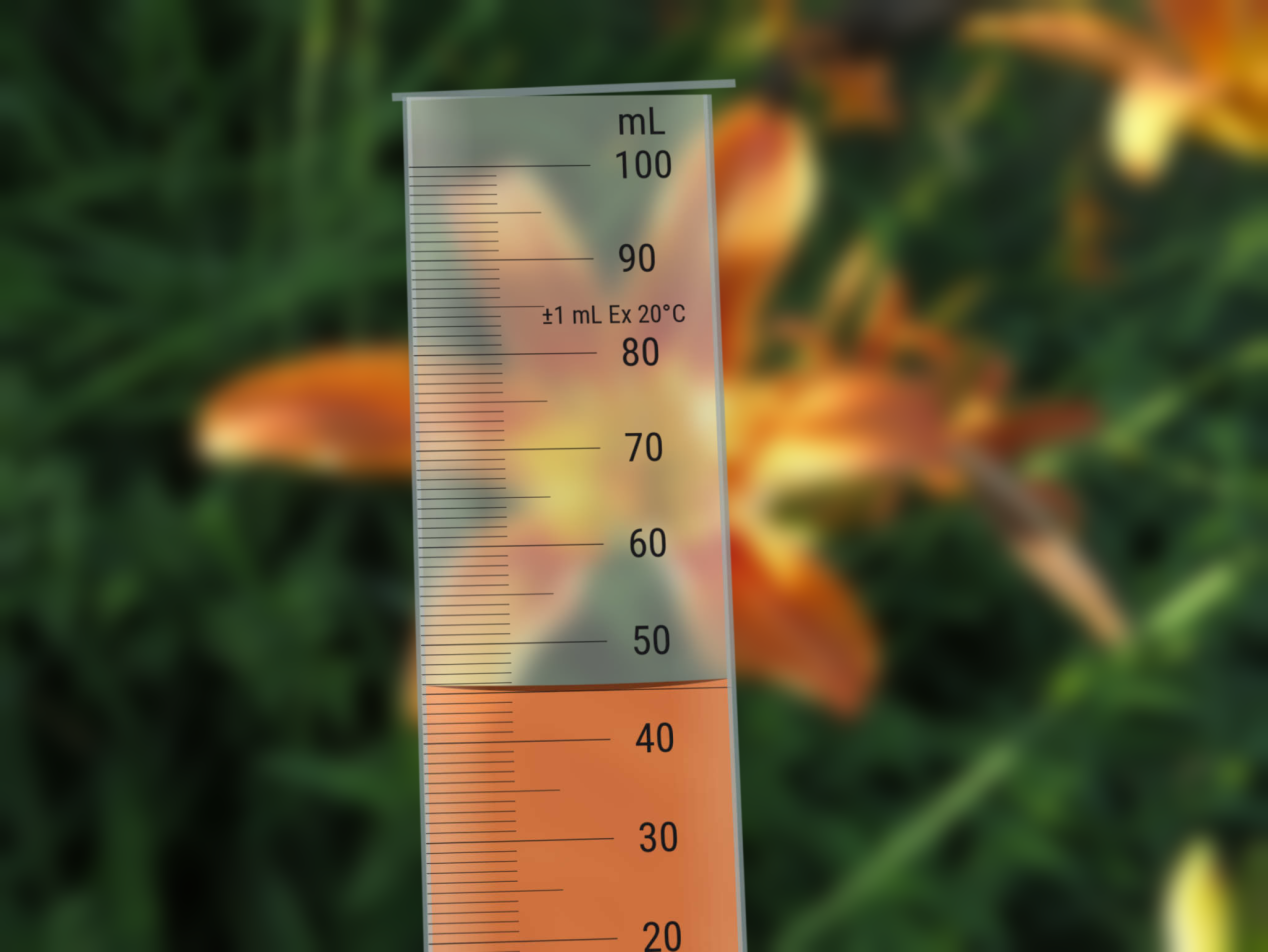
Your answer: {"value": 45, "unit": "mL"}
